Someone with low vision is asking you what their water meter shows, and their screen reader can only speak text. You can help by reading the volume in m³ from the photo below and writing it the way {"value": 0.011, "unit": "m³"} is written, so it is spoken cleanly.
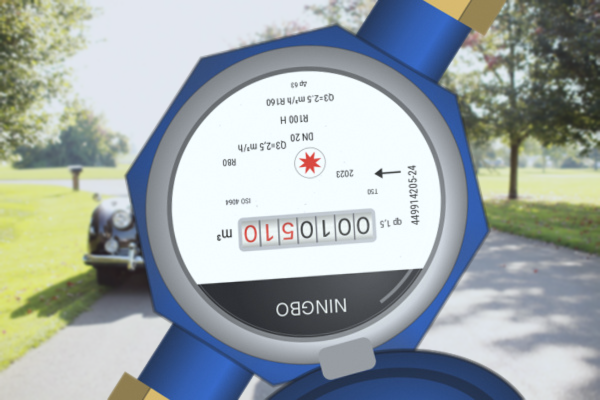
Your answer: {"value": 10.510, "unit": "m³"}
